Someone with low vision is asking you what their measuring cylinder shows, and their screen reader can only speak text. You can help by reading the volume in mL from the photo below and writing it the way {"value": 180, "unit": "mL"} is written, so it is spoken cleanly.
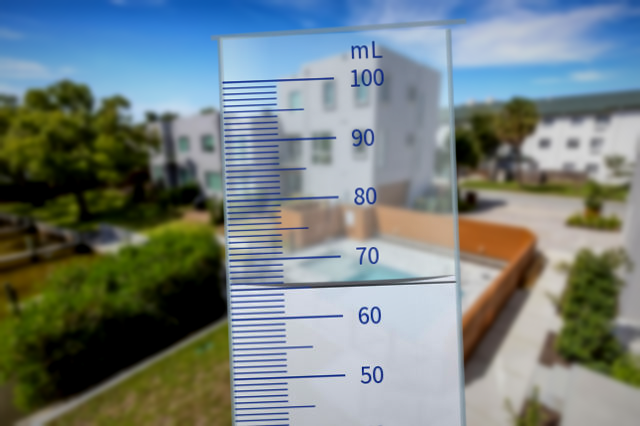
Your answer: {"value": 65, "unit": "mL"}
